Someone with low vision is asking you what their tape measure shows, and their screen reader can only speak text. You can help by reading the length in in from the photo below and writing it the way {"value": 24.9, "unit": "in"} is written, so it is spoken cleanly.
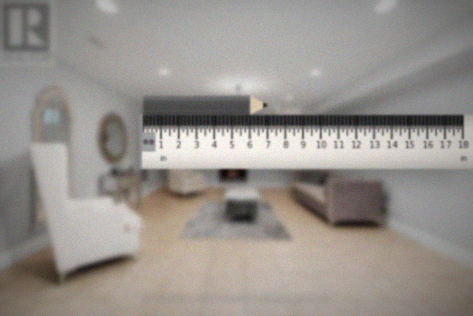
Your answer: {"value": 7, "unit": "in"}
